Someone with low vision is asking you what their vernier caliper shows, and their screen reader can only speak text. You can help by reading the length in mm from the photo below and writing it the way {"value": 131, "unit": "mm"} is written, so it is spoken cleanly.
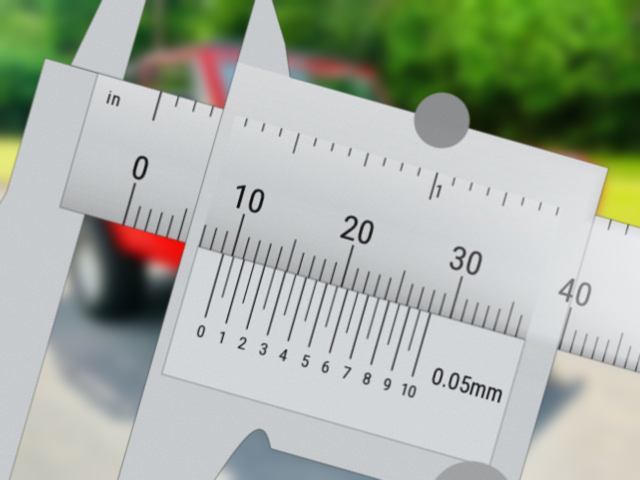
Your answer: {"value": 9.2, "unit": "mm"}
